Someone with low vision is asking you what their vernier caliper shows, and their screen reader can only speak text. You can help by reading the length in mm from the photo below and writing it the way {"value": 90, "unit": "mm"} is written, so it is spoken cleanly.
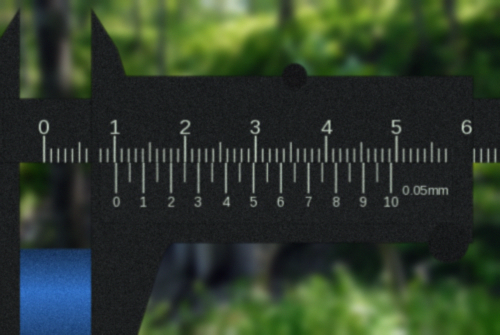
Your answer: {"value": 10.2, "unit": "mm"}
